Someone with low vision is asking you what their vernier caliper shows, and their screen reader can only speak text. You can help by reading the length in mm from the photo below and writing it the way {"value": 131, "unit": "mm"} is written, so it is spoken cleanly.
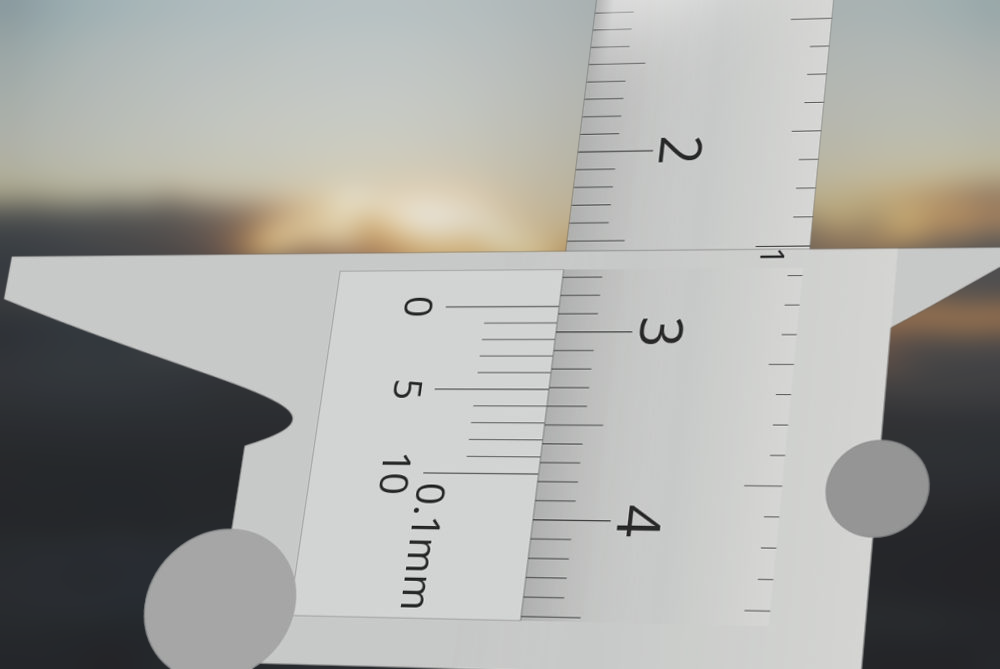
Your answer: {"value": 28.6, "unit": "mm"}
